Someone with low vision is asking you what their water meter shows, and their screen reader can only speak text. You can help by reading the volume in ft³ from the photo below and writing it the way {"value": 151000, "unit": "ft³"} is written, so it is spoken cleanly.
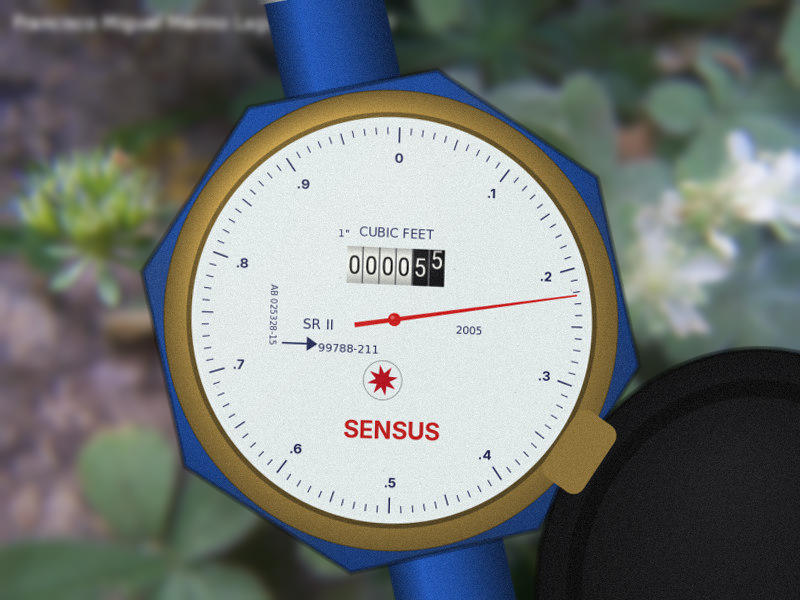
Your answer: {"value": 55.22, "unit": "ft³"}
